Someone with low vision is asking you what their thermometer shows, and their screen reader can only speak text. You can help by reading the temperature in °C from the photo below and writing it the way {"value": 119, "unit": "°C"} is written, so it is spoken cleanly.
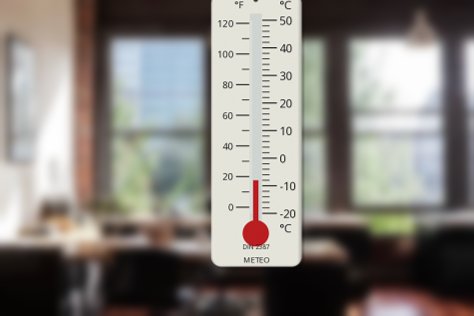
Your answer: {"value": -8, "unit": "°C"}
